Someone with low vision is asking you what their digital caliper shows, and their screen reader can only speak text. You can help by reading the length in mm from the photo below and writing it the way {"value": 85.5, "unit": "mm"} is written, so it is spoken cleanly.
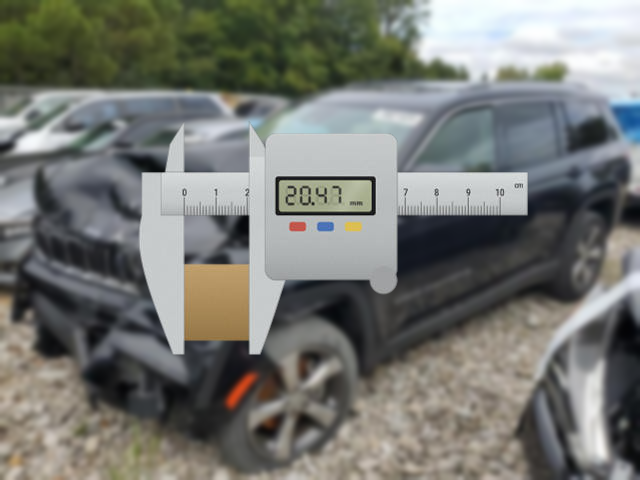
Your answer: {"value": 20.47, "unit": "mm"}
